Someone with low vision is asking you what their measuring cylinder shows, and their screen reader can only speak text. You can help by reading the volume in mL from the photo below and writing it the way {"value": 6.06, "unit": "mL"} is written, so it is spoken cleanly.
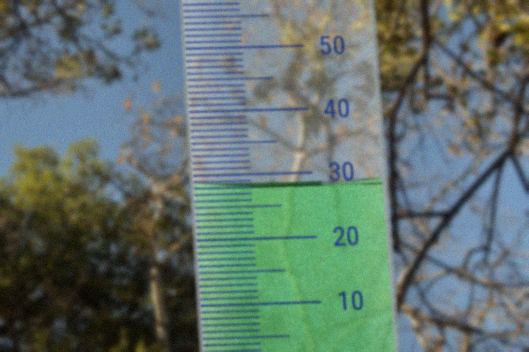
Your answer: {"value": 28, "unit": "mL"}
